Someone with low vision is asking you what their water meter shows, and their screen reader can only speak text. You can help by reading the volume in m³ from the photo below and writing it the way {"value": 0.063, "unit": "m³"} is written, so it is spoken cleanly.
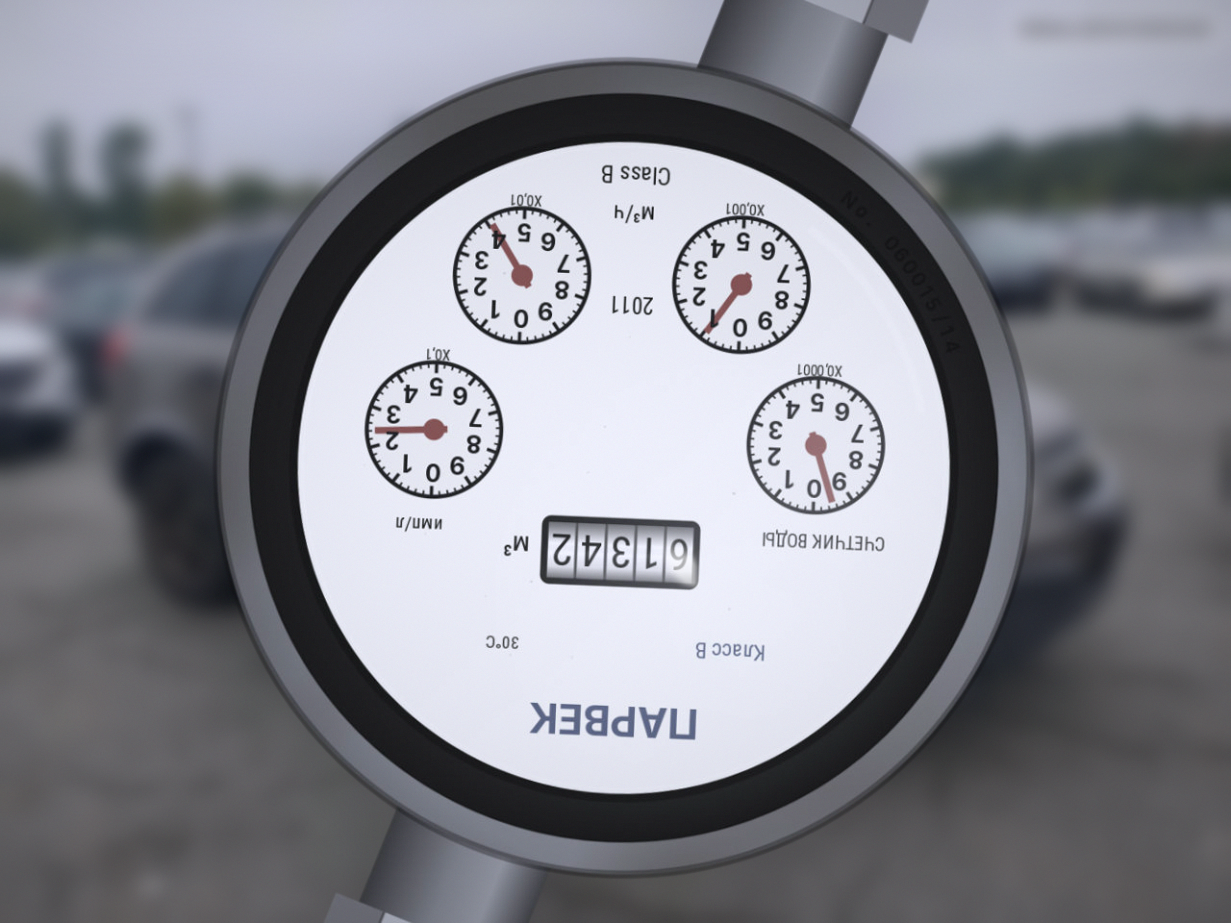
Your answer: {"value": 61342.2409, "unit": "m³"}
